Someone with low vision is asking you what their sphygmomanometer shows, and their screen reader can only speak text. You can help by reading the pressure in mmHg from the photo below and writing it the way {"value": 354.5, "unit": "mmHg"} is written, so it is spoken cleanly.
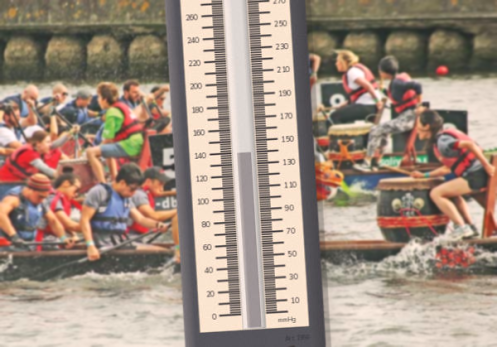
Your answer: {"value": 140, "unit": "mmHg"}
